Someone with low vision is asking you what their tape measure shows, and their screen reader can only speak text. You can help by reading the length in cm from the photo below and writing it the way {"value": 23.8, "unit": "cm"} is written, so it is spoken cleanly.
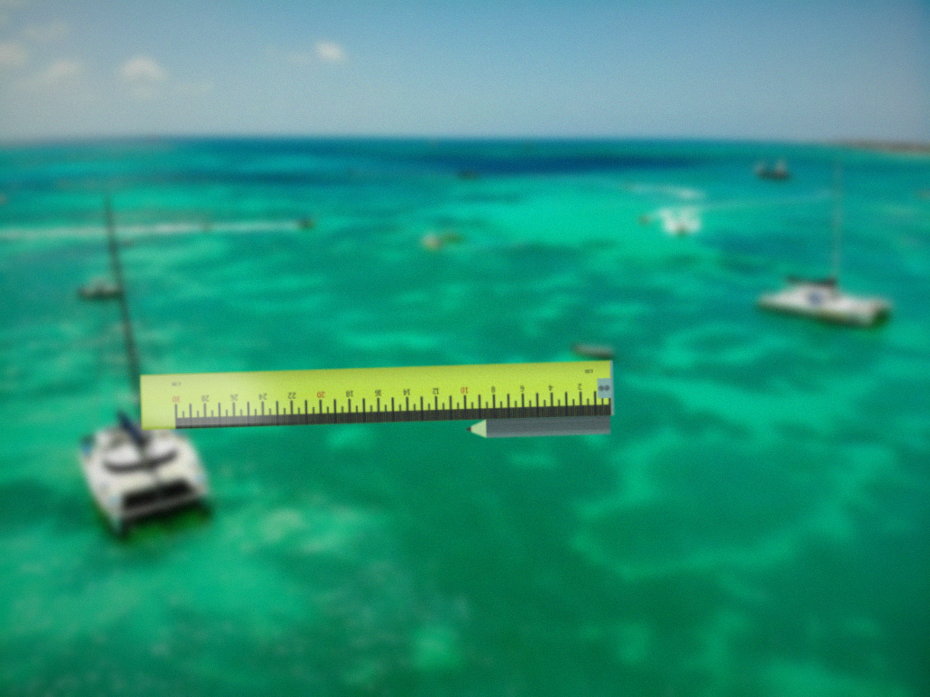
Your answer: {"value": 10, "unit": "cm"}
